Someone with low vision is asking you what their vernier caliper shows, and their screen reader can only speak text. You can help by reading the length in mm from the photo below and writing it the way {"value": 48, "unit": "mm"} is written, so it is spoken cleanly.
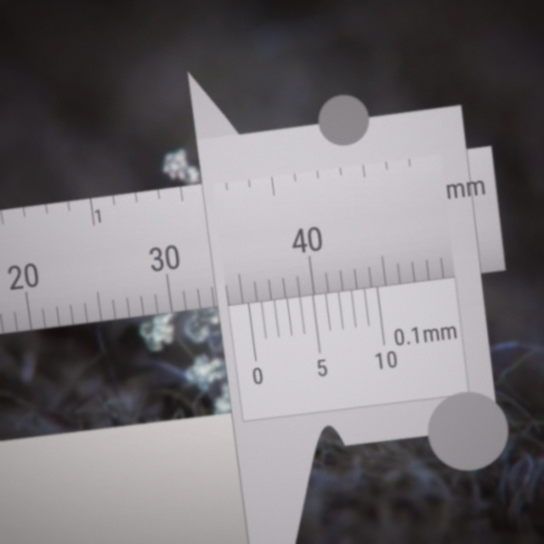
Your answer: {"value": 35.4, "unit": "mm"}
